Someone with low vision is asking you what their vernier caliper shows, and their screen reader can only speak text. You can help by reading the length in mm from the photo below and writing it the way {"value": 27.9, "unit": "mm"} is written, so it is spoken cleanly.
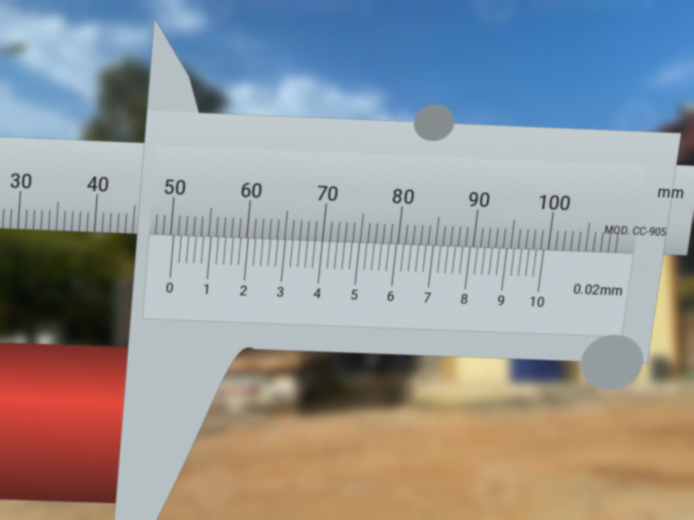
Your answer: {"value": 50.4, "unit": "mm"}
